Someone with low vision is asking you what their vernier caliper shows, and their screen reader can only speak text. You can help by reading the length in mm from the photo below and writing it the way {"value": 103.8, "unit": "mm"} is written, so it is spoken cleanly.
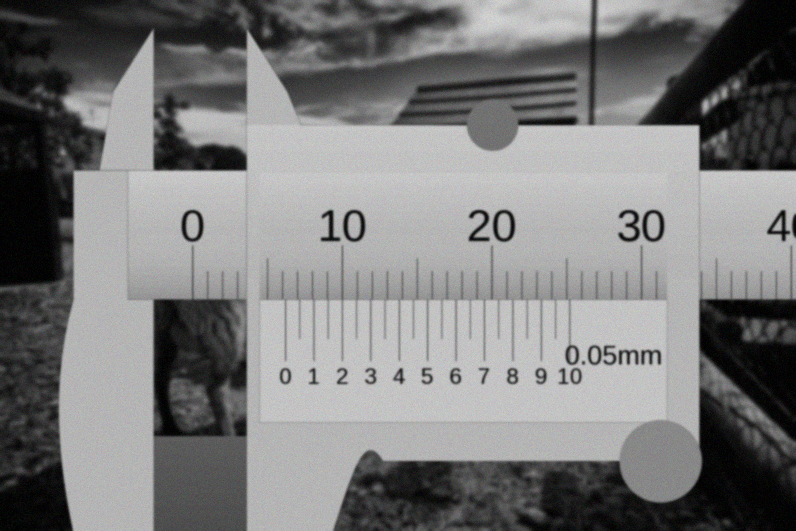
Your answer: {"value": 6.2, "unit": "mm"}
